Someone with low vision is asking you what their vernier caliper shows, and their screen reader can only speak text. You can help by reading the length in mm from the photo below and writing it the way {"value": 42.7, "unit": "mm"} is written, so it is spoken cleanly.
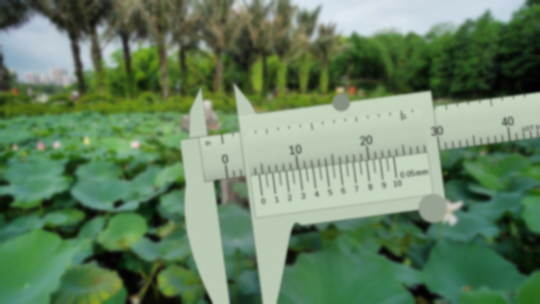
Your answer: {"value": 4.5, "unit": "mm"}
